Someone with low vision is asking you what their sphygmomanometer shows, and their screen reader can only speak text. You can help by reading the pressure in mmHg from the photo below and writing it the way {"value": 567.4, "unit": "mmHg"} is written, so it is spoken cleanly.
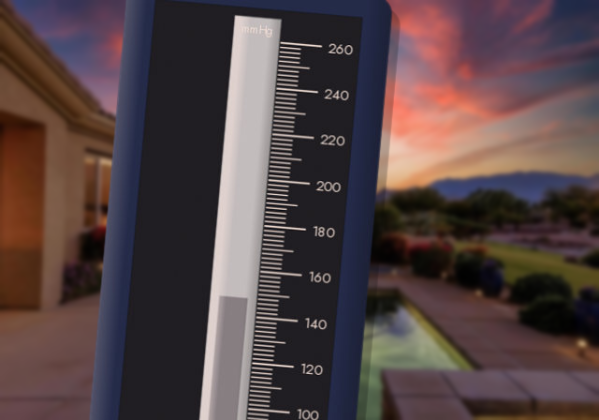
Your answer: {"value": 148, "unit": "mmHg"}
